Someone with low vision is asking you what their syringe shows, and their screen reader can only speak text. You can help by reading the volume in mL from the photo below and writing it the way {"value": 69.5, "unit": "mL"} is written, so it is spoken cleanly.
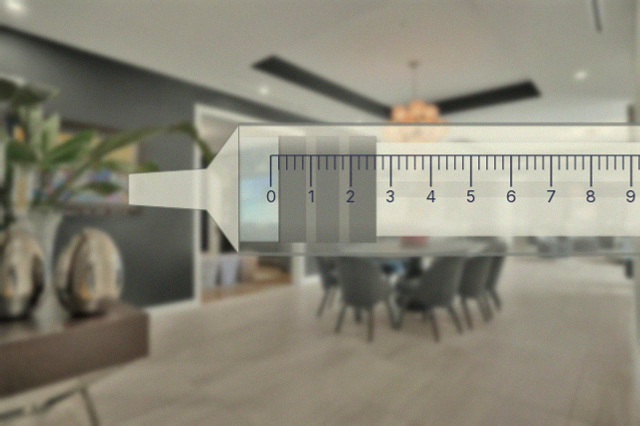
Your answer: {"value": 0.2, "unit": "mL"}
